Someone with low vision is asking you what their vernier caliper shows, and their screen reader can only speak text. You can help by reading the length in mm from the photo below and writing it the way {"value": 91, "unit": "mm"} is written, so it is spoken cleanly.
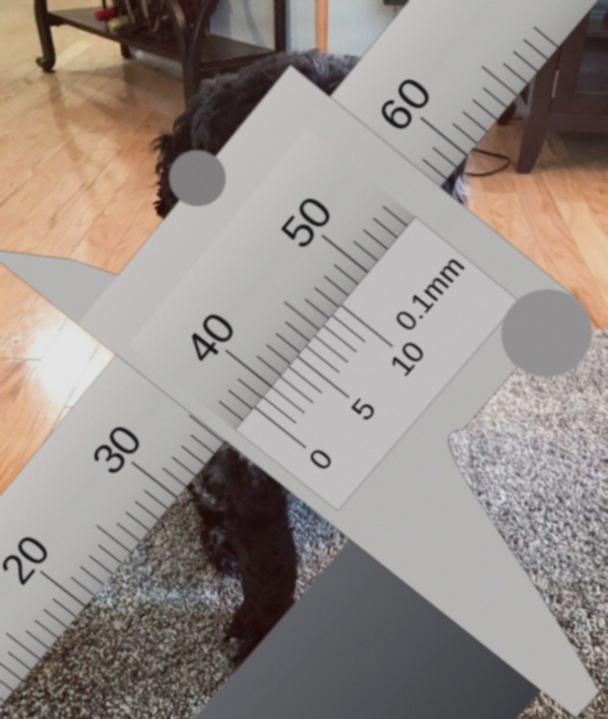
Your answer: {"value": 38.2, "unit": "mm"}
